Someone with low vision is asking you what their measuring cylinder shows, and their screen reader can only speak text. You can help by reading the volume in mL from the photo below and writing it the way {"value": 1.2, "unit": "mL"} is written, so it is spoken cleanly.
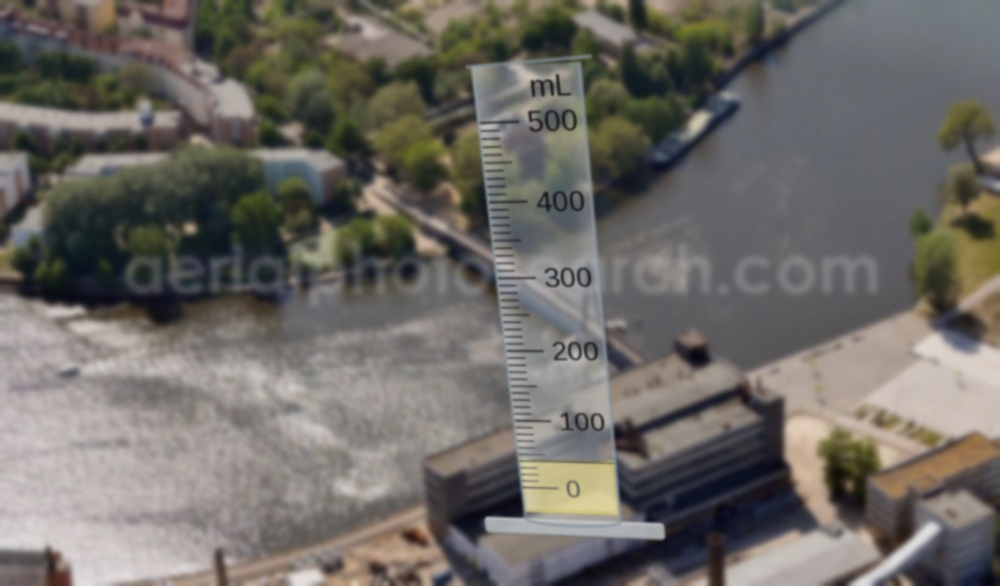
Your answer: {"value": 40, "unit": "mL"}
